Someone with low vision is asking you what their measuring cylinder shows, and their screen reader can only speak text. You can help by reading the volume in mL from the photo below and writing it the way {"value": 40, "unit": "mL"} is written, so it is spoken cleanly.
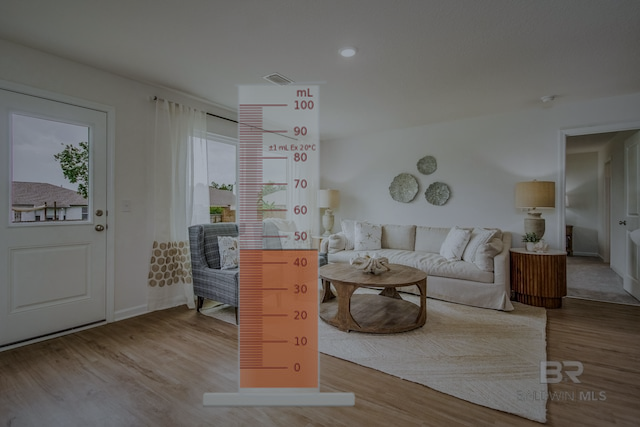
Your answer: {"value": 45, "unit": "mL"}
